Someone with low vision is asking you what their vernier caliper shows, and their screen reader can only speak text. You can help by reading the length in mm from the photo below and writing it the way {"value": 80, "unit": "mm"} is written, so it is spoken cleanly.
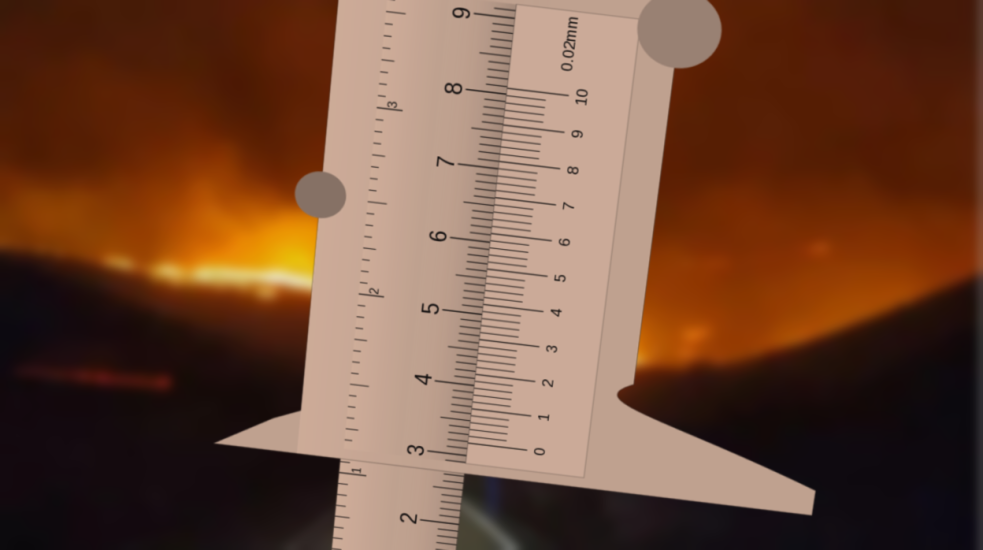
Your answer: {"value": 31.8, "unit": "mm"}
